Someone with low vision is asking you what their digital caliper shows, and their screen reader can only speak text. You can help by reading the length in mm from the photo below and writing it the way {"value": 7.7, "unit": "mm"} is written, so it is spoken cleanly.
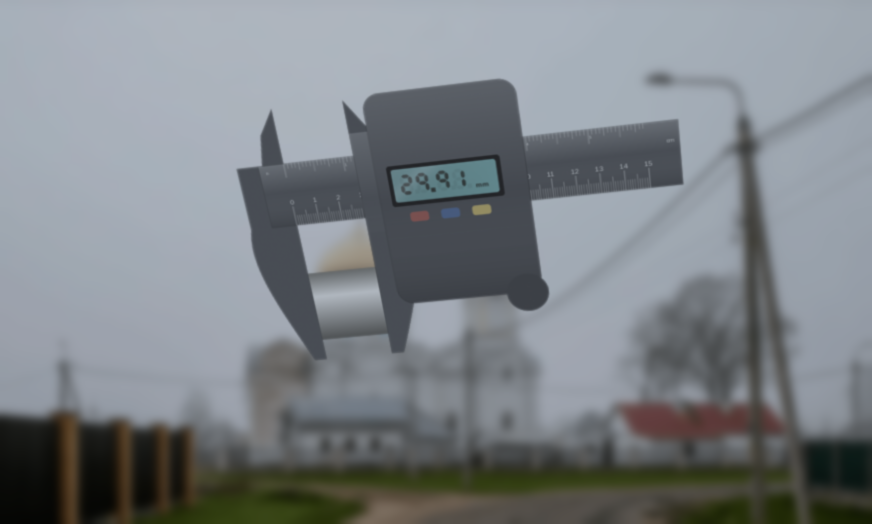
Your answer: {"value": 29.91, "unit": "mm"}
